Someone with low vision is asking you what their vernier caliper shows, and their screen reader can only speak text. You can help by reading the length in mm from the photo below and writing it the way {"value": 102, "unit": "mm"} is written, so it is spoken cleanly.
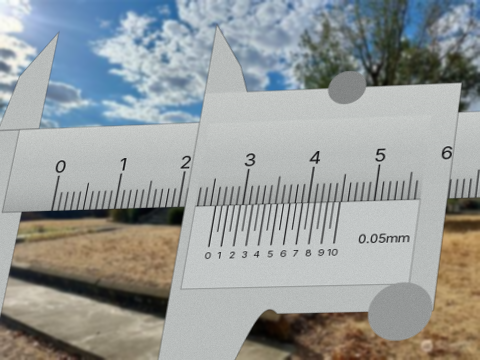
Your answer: {"value": 25.8, "unit": "mm"}
